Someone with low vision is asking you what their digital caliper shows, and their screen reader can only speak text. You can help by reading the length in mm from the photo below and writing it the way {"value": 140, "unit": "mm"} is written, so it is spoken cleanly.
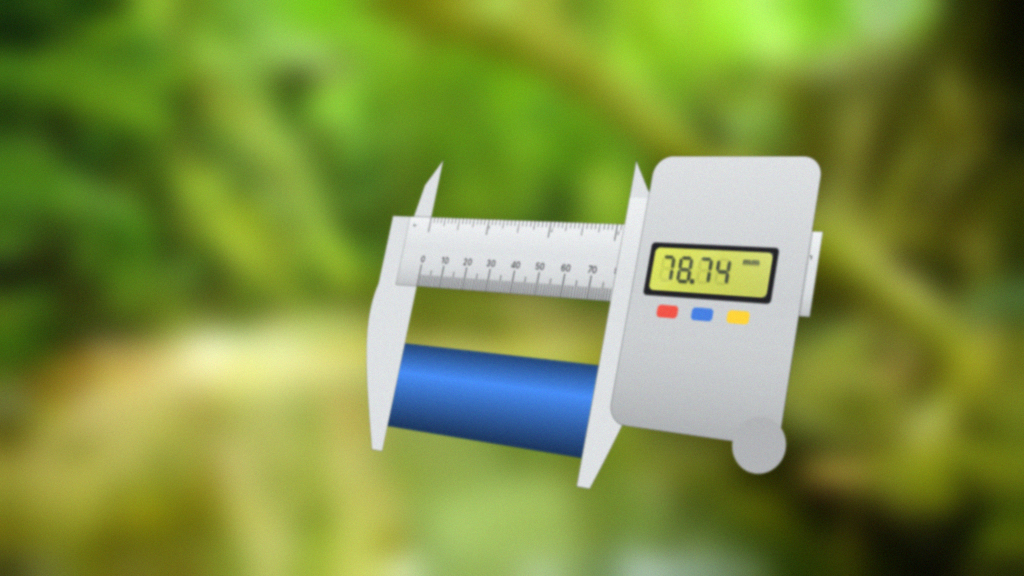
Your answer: {"value": 78.74, "unit": "mm"}
